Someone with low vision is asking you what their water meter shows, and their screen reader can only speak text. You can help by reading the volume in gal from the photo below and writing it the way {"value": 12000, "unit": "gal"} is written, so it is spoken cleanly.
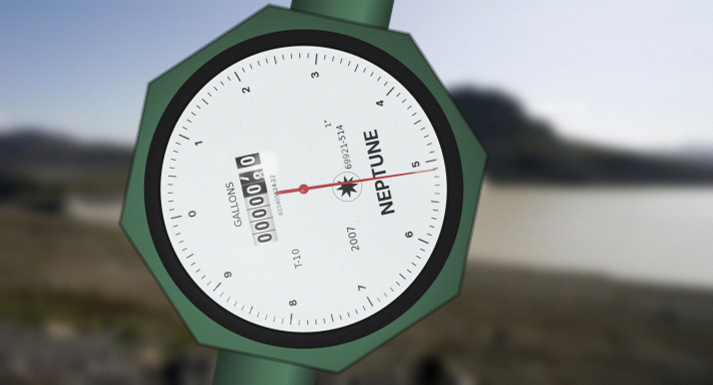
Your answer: {"value": 75.1, "unit": "gal"}
